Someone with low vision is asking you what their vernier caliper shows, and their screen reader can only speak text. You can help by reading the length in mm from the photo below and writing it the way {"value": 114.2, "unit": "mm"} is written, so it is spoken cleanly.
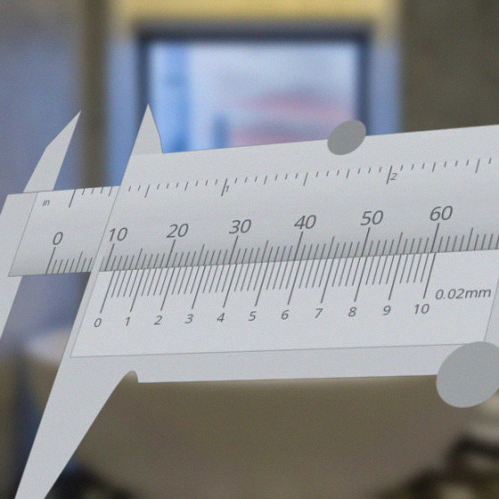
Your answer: {"value": 11.6, "unit": "mm"}
